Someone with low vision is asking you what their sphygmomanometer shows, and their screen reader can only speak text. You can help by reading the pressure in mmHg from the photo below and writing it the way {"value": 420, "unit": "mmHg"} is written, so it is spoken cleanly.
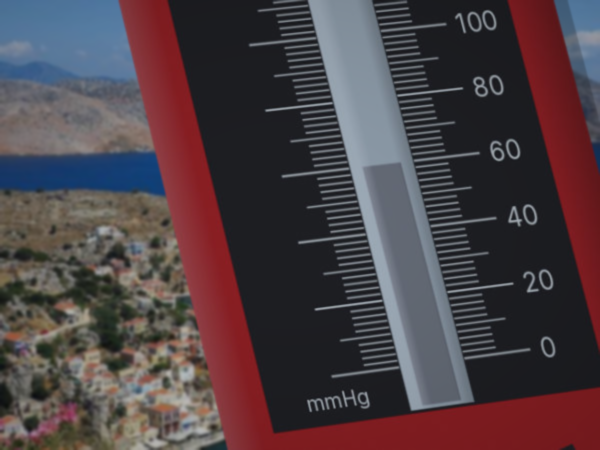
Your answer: {"value": 60, "unit": "mmHg"}
